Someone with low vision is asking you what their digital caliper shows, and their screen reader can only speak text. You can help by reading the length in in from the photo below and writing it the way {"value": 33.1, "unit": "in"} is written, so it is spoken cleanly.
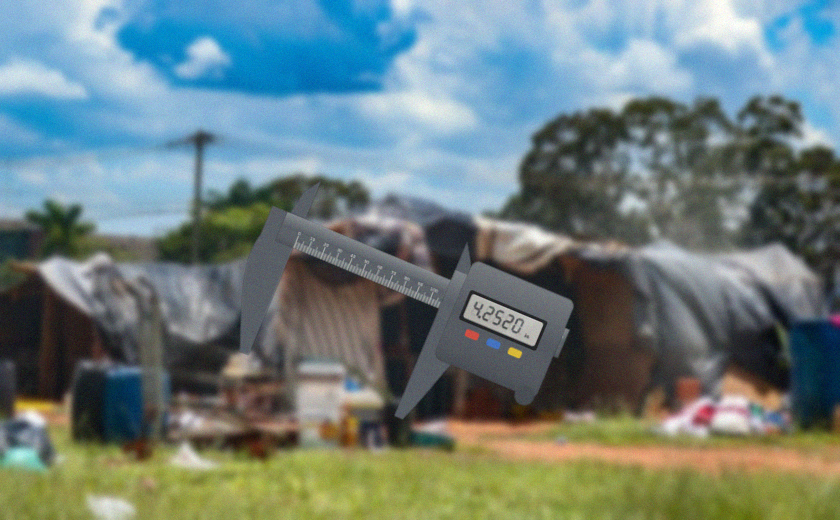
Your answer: {"value": 4.2520, "unit": "in"}
